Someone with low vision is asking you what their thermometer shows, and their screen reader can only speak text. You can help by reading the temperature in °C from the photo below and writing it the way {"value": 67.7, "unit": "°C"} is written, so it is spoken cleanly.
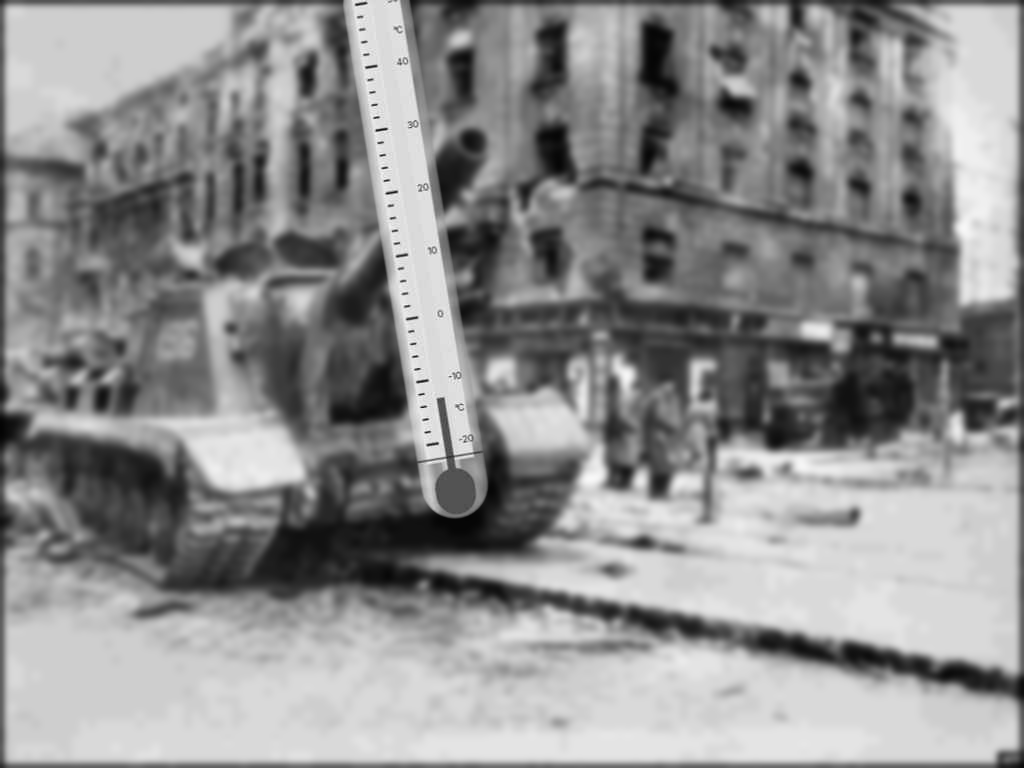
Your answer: {"value": -13, "unit": "°C"}
